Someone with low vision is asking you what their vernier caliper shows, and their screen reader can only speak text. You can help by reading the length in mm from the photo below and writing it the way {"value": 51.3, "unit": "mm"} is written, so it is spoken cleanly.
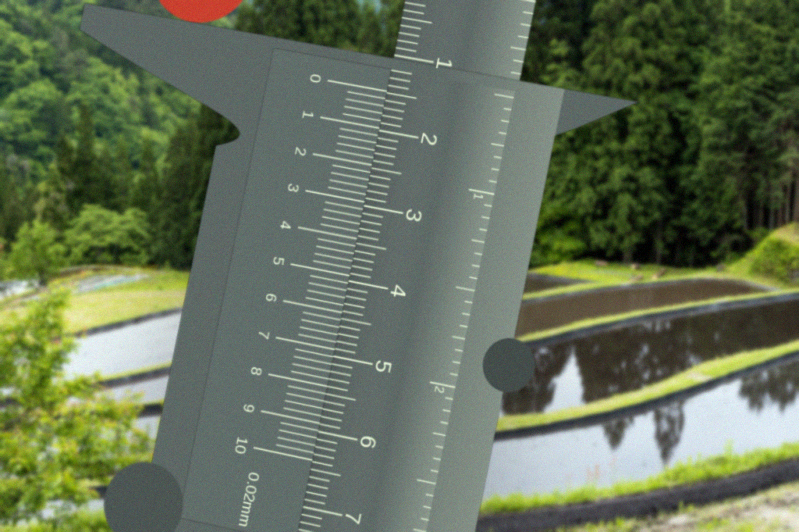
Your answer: {"value": 14.8, "unit": "mm"}
